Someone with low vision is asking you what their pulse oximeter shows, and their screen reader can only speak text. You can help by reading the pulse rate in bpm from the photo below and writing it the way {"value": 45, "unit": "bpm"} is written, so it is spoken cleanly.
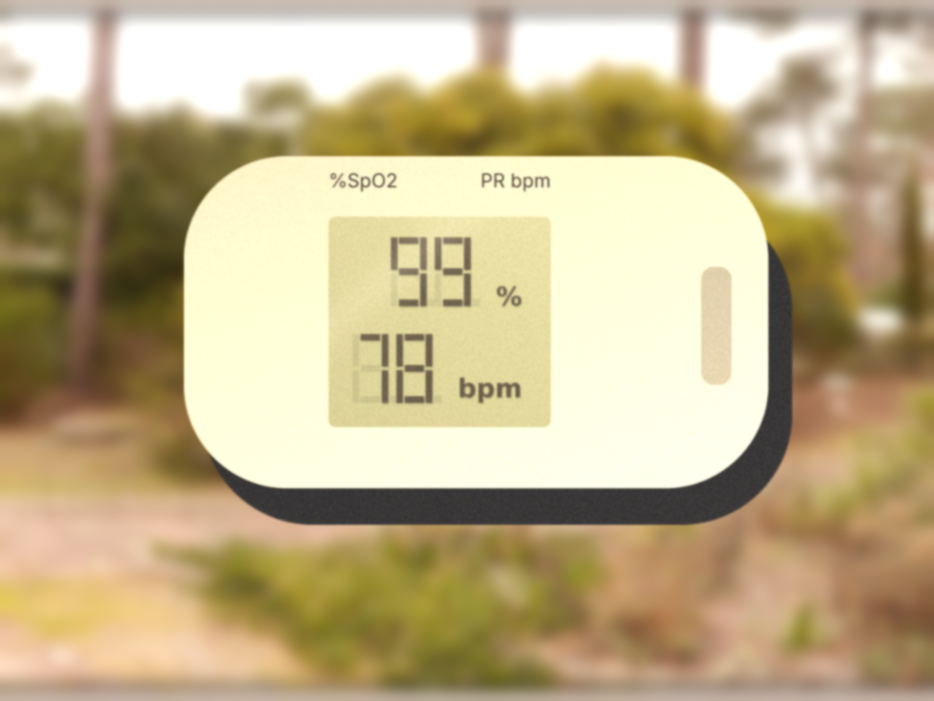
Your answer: {"value": 78, "unit": "bpm"}
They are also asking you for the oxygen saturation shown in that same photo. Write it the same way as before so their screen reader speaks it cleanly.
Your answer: {"value": 99, "unit": "%"}
